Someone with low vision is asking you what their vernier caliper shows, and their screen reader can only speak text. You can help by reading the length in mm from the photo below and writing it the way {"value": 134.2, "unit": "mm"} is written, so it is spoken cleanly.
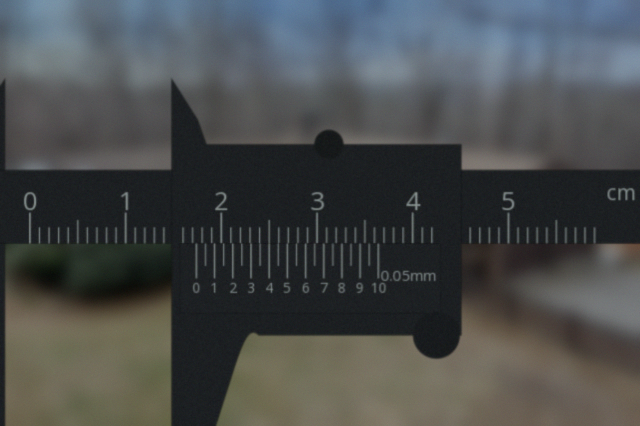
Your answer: {"value": 17.4, "unit": "mm"}
